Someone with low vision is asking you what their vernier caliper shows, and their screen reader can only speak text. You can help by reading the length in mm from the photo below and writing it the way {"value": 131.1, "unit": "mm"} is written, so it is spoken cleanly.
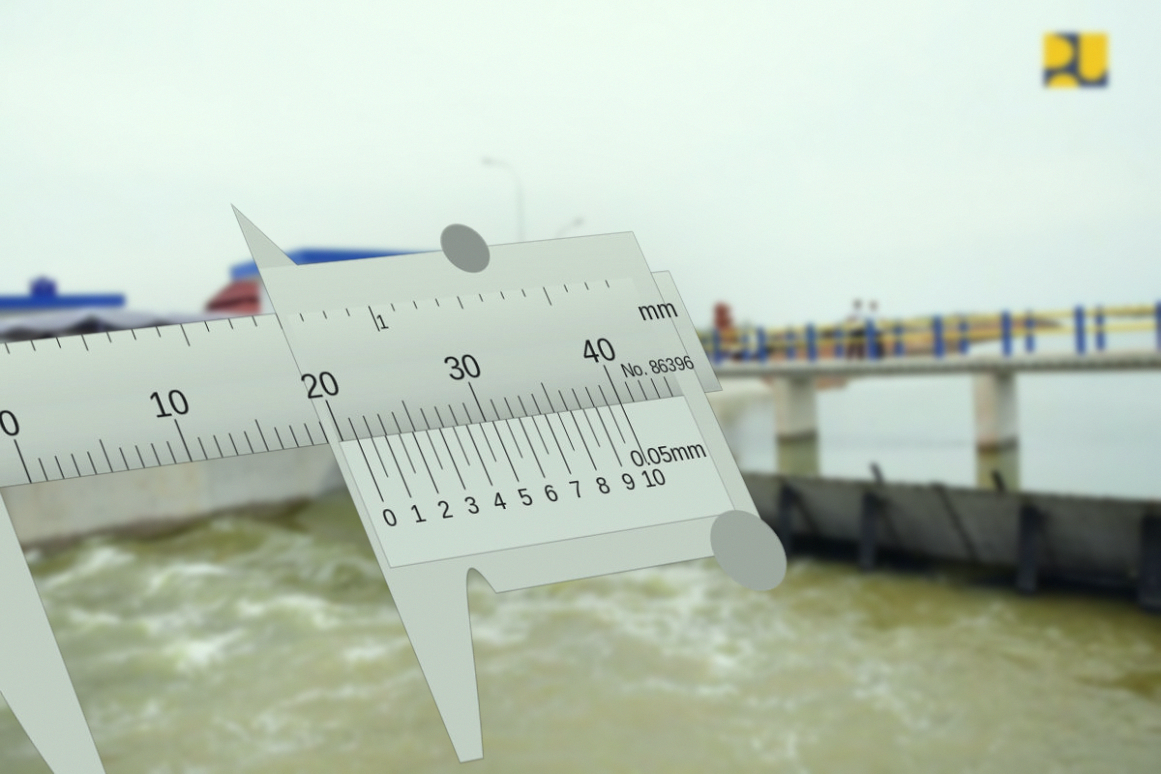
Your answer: {"value": 21.0, "unit": "mm"}
